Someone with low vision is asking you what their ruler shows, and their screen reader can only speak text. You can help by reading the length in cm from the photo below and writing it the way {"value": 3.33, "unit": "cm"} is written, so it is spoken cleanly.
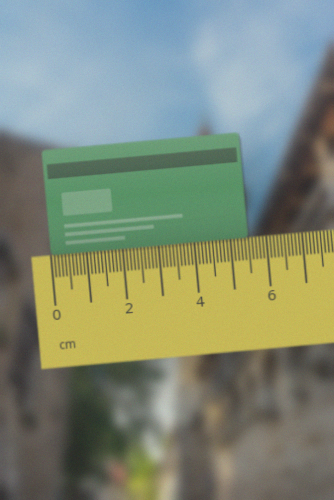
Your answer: {"value": 5.5, "unit": "cm"}
